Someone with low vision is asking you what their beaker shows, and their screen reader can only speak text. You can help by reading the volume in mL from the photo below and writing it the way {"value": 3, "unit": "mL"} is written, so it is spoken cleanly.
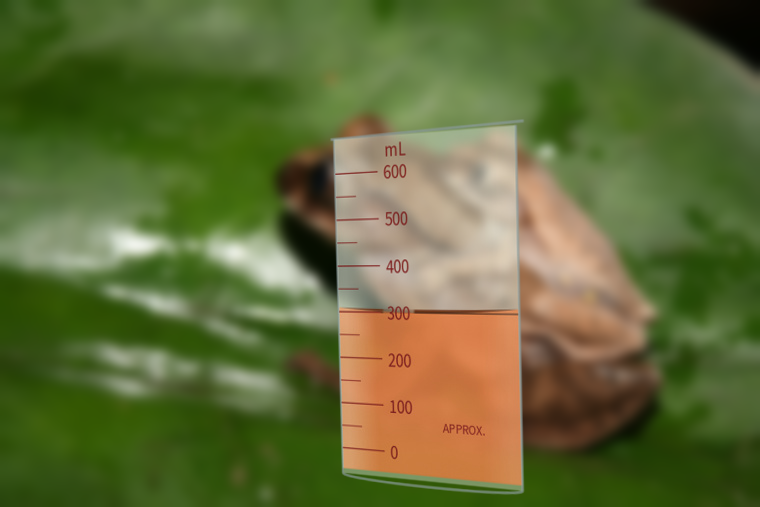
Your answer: {"value": 300, "unit": "mL"}
